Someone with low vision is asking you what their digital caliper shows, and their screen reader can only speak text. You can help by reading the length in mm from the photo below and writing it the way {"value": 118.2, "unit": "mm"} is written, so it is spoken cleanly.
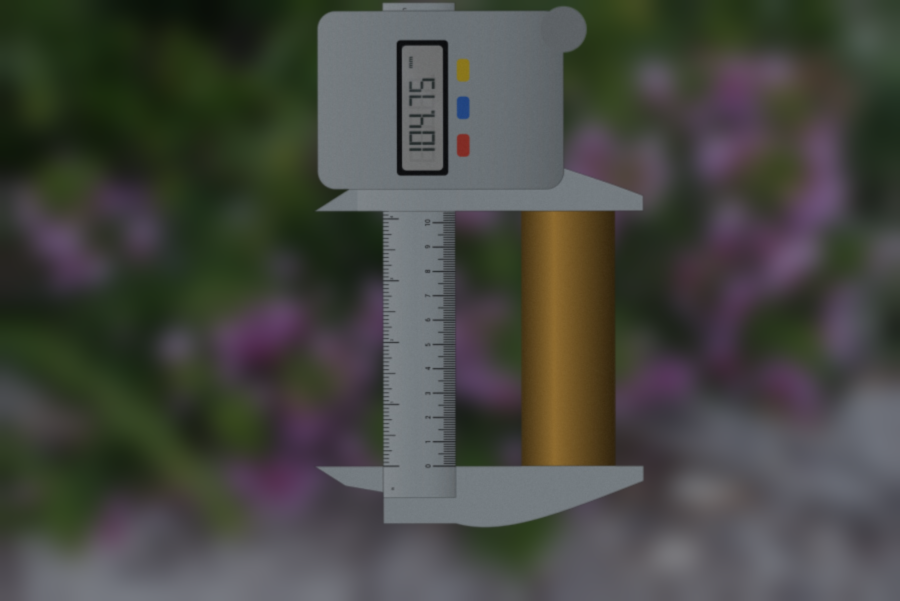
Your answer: {"value": 104.75, "unit": "mm"}
